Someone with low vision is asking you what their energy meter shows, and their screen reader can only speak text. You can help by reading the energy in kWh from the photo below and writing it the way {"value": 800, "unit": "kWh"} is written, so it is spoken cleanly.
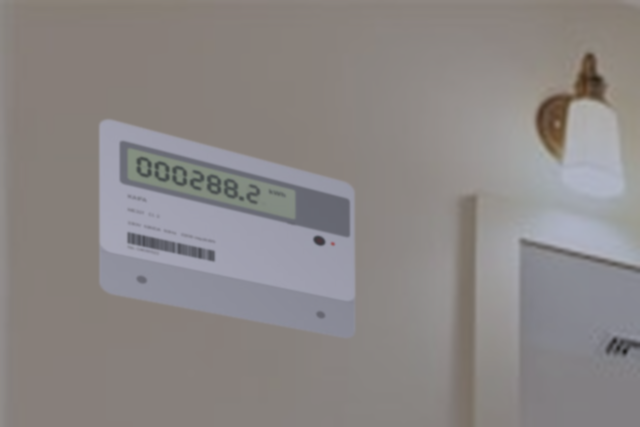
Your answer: {"value": 288.2, "unit": "kWh"}
